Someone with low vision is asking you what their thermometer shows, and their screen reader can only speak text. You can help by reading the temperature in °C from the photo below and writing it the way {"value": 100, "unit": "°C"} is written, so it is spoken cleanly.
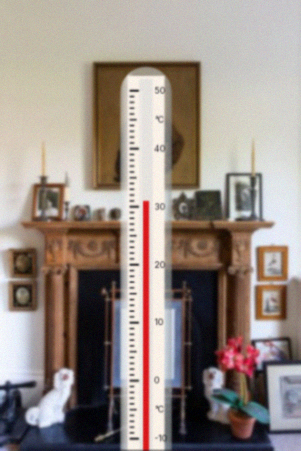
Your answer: {"value": 31, "unit": "°C"}
